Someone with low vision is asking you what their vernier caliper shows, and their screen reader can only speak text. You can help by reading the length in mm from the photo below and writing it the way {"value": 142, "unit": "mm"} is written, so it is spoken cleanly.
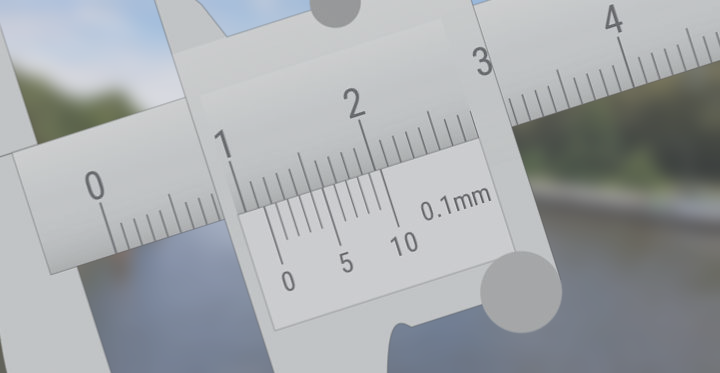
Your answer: {"value": 11.4, "unit": "mm"}
